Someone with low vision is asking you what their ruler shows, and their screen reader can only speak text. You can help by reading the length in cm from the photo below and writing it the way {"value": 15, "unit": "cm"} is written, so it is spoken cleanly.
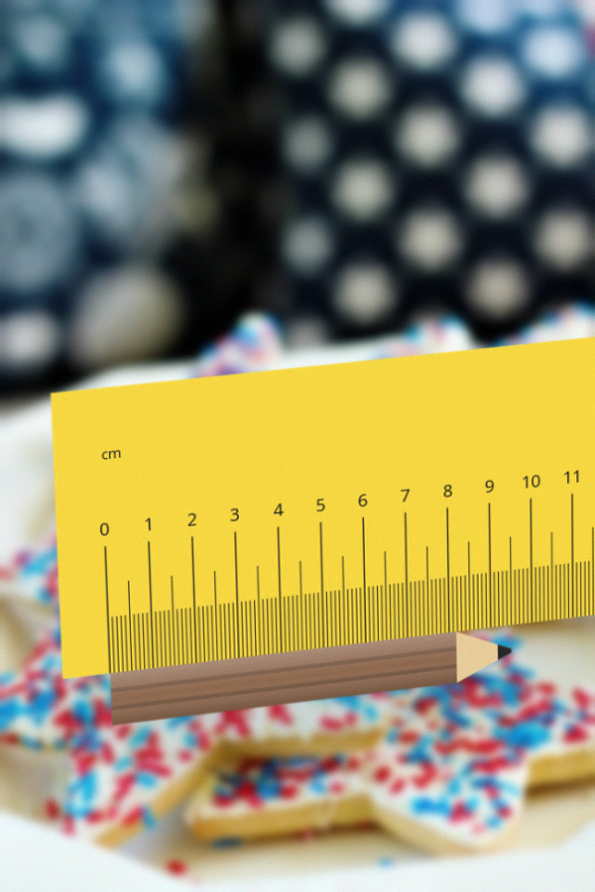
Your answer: {"value": 9.5, "unit": "cm"}
